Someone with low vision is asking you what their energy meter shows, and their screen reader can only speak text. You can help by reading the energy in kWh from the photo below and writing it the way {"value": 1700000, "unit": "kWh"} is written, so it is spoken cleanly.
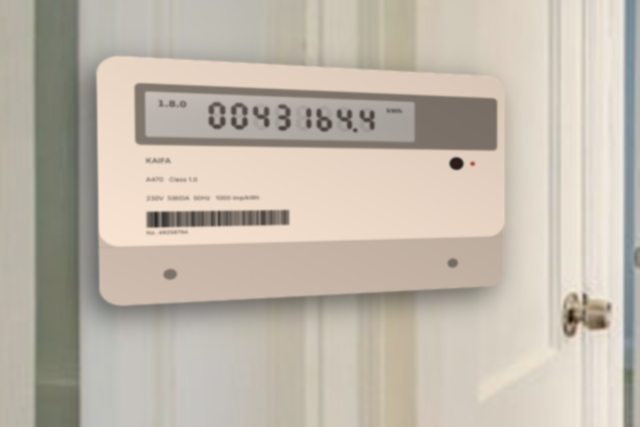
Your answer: {"value": 43164.4, "unit": "kWh"}
